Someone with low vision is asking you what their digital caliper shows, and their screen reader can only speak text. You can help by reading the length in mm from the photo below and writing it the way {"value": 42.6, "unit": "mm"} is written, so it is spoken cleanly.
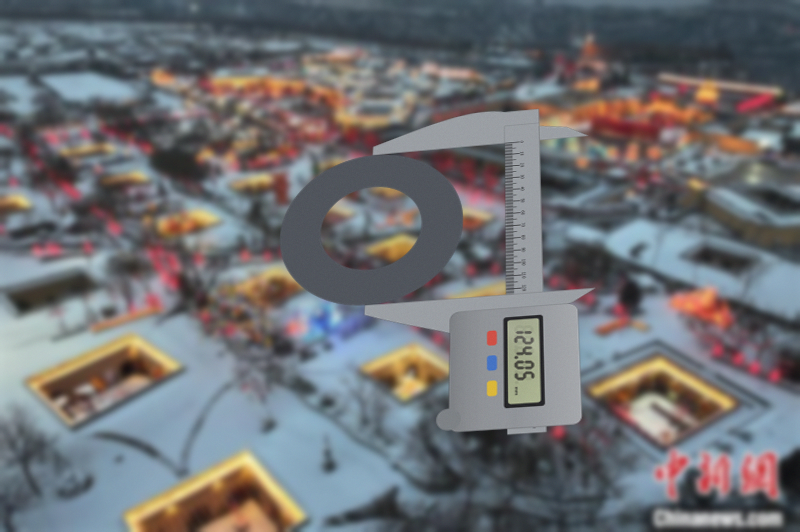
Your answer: {"value": 124.05, "unit": "mm"}
